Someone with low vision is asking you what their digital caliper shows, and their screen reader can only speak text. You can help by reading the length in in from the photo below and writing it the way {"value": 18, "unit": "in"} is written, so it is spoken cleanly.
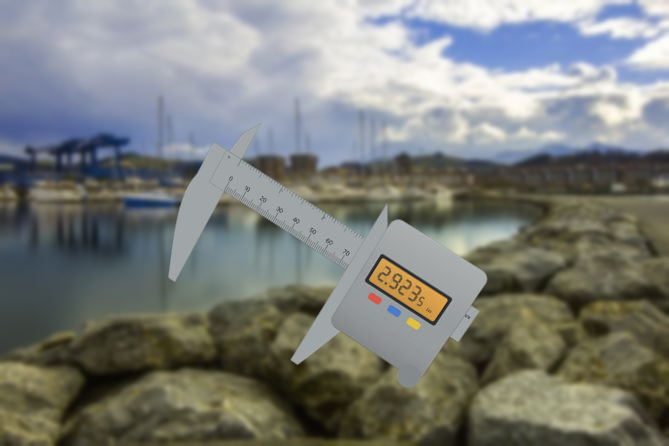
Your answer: {"value": 2.9235, "unit": "in"}
